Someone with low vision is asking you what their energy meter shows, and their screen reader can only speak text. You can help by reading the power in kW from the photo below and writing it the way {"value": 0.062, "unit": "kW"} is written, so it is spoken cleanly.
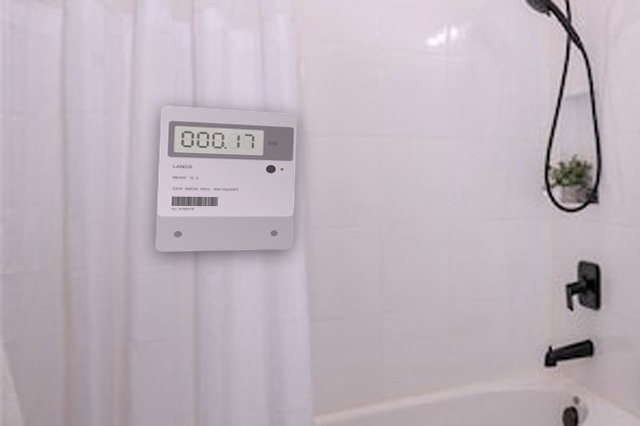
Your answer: {"value": 0.17, "unit": "kW"}
